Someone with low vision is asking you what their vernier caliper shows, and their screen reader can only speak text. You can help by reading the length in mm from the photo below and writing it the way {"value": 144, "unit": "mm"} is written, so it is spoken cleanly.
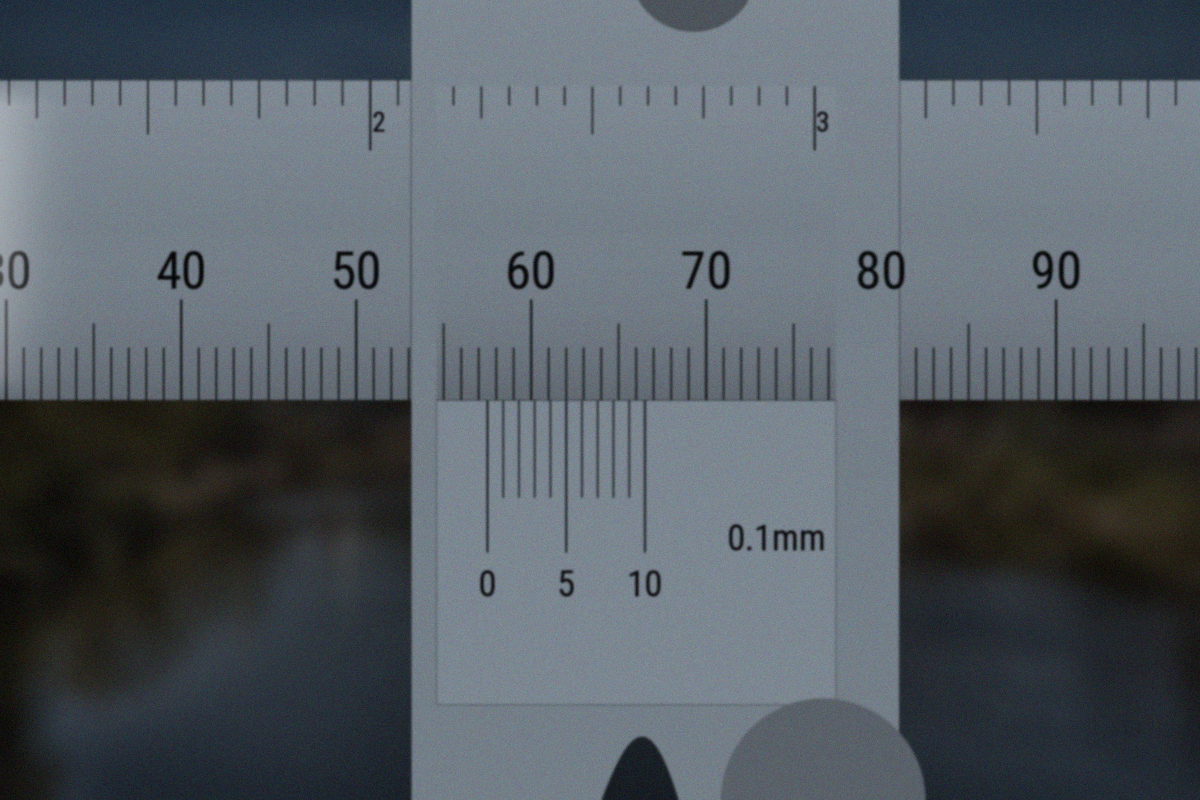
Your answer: {"value": 57.5, "unit": "mm"}
